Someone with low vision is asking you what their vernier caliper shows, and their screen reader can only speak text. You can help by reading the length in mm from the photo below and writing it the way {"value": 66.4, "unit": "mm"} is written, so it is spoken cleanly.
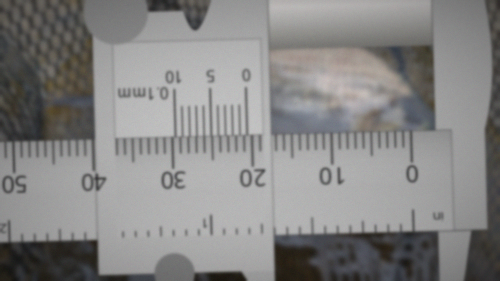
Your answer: {"value": 20.6, "unit": "mm"}
